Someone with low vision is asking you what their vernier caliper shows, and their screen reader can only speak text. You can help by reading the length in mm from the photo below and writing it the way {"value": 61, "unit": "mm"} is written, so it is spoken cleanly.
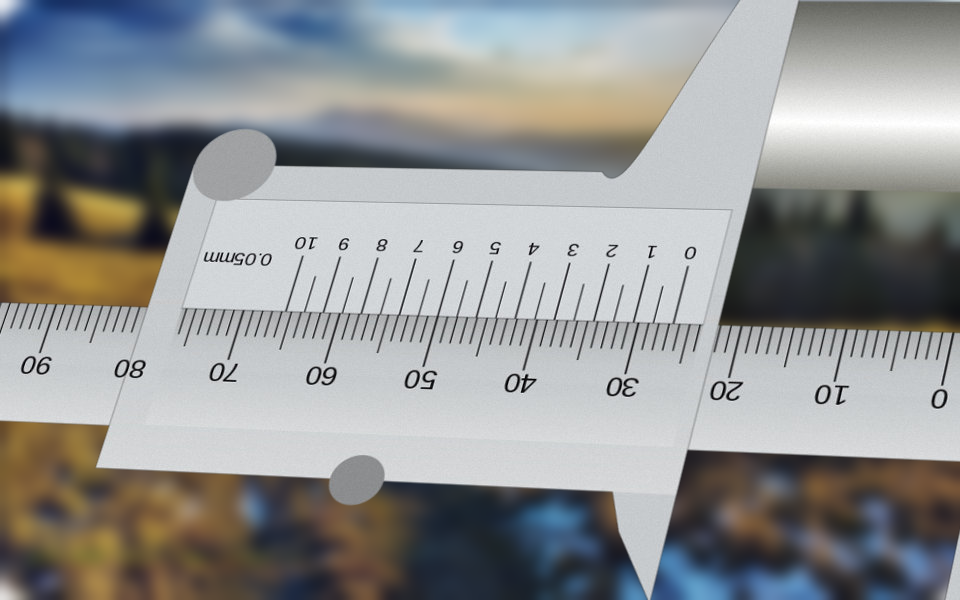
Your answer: {"value": 26.6, "unit": "mm"}
